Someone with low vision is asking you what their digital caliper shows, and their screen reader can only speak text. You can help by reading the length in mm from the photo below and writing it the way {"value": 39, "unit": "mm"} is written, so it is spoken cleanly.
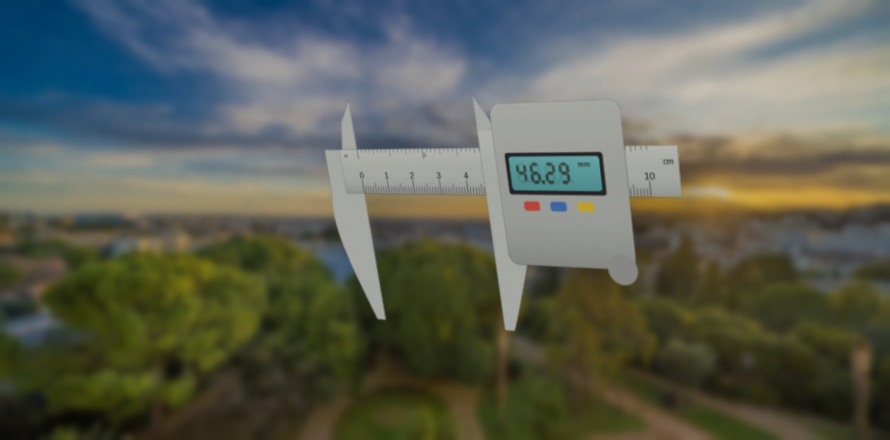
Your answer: {"value": 46.29, "unit": "mm"}
